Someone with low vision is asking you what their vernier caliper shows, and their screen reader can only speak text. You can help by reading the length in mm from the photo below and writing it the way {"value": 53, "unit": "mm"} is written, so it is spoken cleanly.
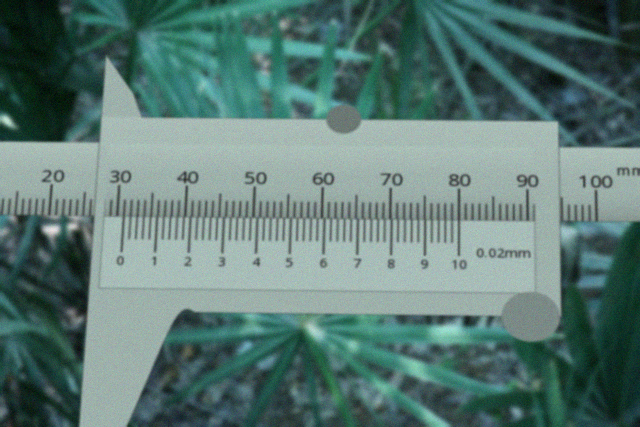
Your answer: {"value": 31.0, "unit": "mm"}
